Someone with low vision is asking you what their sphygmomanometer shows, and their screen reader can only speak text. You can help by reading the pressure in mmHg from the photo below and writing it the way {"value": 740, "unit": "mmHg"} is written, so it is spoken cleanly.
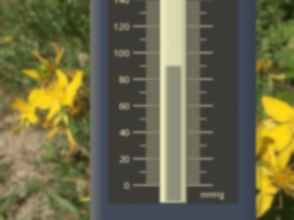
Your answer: {"value": 90, "unit": "mmHg"}
